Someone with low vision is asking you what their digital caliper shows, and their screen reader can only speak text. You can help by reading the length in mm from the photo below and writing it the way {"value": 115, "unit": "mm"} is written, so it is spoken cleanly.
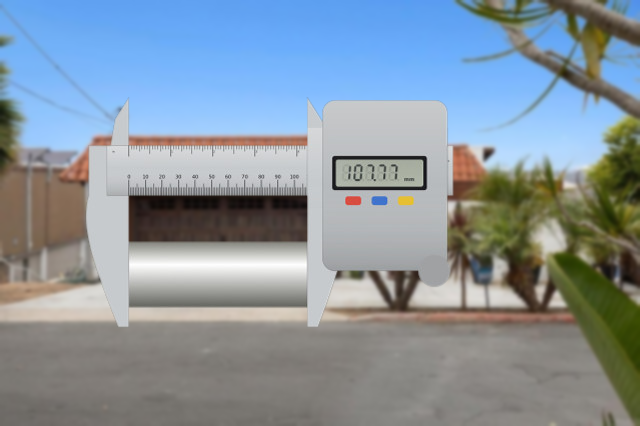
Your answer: {"value": 107.77, "unit": "mm"}
